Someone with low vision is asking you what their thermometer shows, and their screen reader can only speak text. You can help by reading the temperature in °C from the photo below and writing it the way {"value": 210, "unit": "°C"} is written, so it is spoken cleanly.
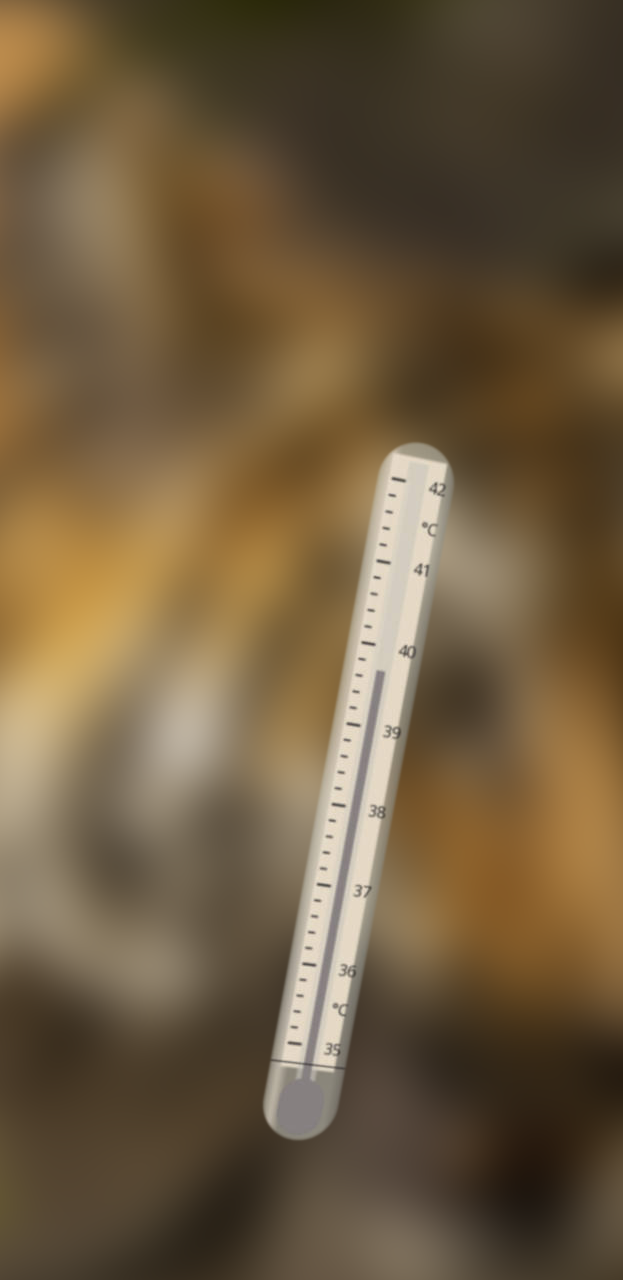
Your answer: {"value": 39.7, "unit": "°C"}
